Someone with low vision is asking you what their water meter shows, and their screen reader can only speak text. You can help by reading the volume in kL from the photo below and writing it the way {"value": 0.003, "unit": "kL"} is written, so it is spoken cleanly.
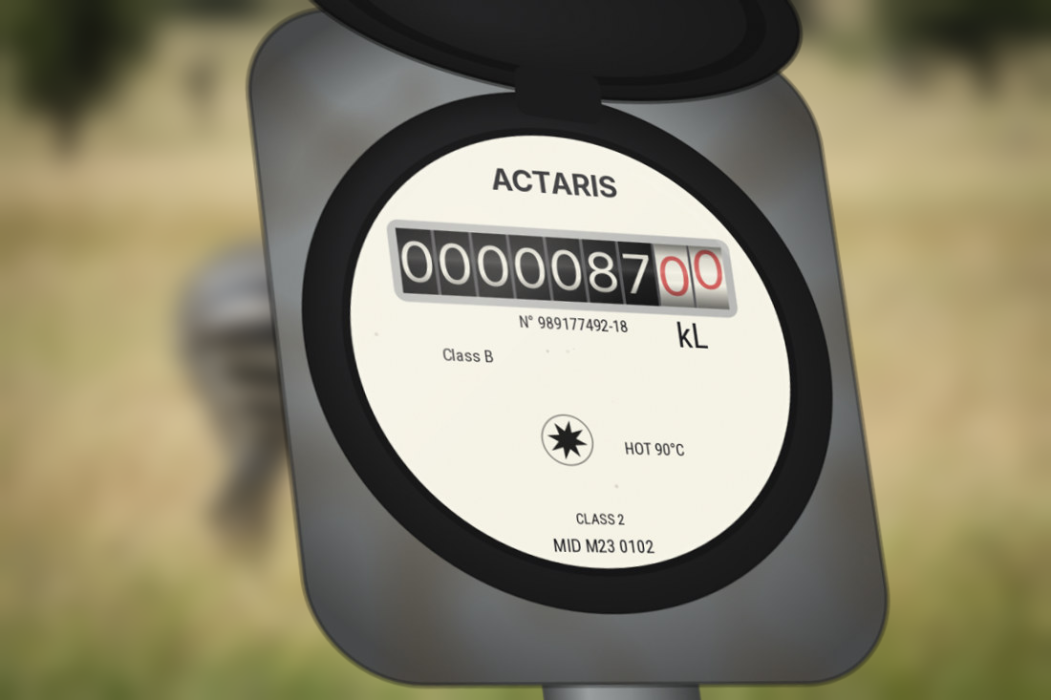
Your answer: {"value": 87.00, "unit": "kL"}
